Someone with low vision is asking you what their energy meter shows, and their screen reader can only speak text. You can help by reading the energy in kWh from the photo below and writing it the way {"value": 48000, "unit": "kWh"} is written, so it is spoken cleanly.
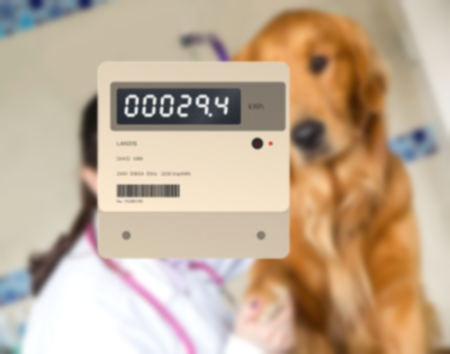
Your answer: {"value": 29.4, "unit": "kWh"}
